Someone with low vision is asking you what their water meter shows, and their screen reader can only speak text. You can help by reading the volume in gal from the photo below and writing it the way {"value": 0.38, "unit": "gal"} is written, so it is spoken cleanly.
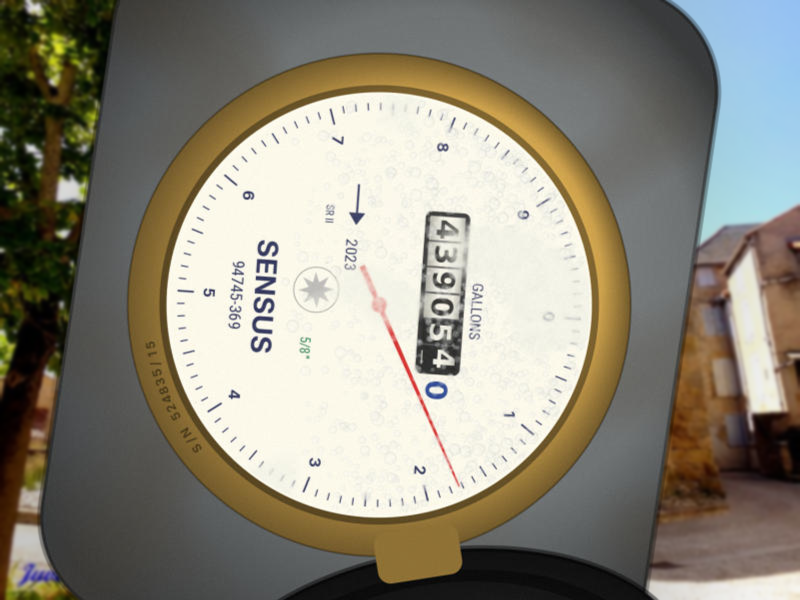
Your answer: {"value": 4390541.7, "unit": "gal"}
